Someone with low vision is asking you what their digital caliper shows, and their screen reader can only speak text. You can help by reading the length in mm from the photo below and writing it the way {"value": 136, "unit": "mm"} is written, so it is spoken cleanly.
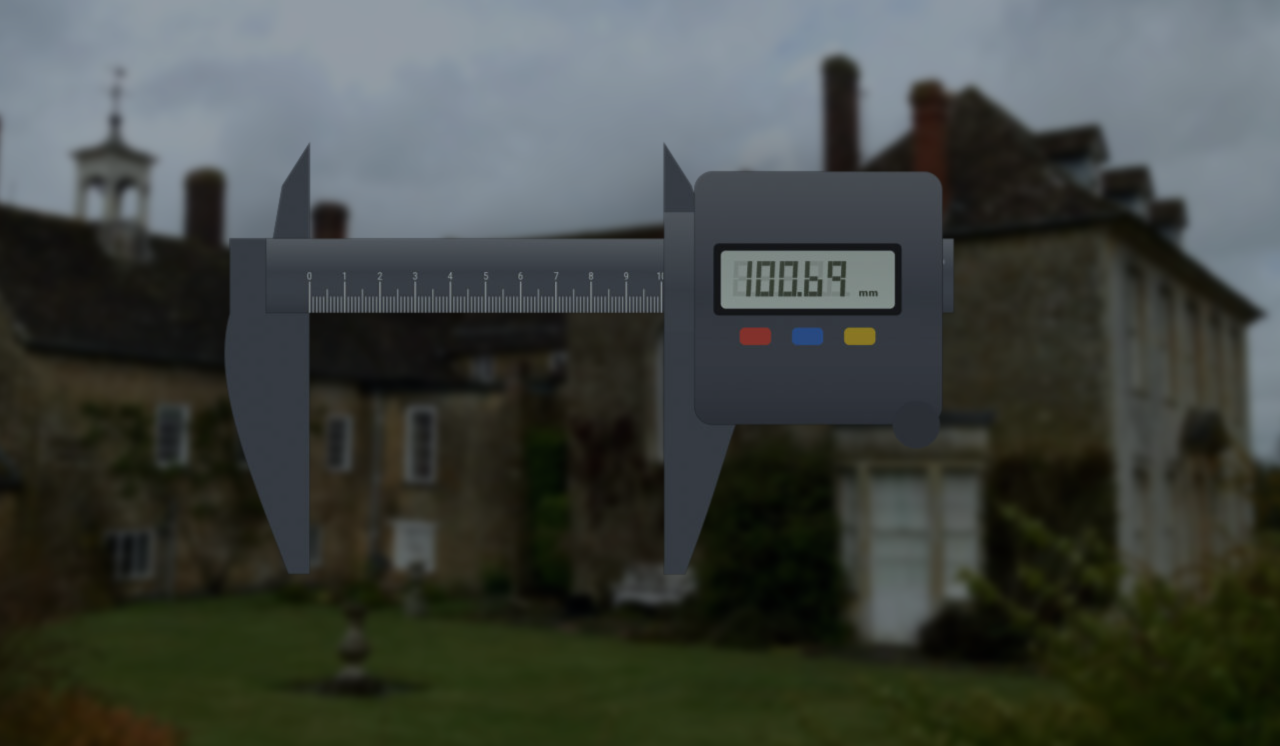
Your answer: {"value": 100.69, "unit": "mm"}
